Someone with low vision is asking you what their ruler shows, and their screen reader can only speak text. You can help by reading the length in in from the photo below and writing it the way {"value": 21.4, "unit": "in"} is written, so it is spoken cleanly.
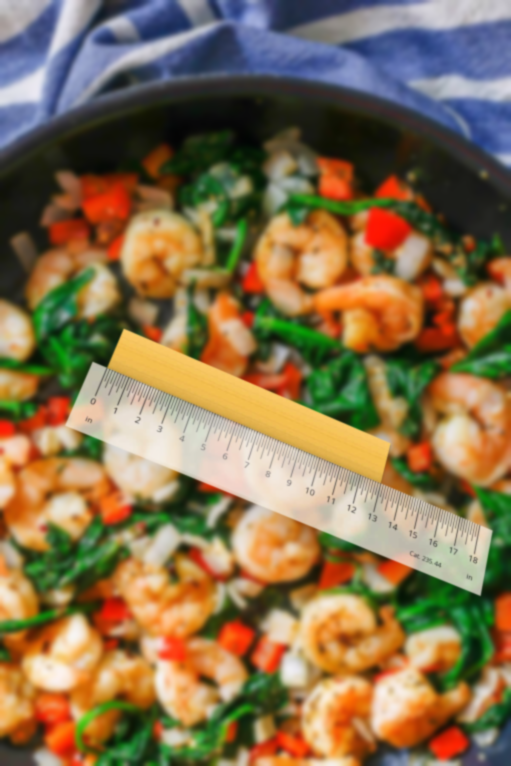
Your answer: {"value": 13, "unit": "in"}
